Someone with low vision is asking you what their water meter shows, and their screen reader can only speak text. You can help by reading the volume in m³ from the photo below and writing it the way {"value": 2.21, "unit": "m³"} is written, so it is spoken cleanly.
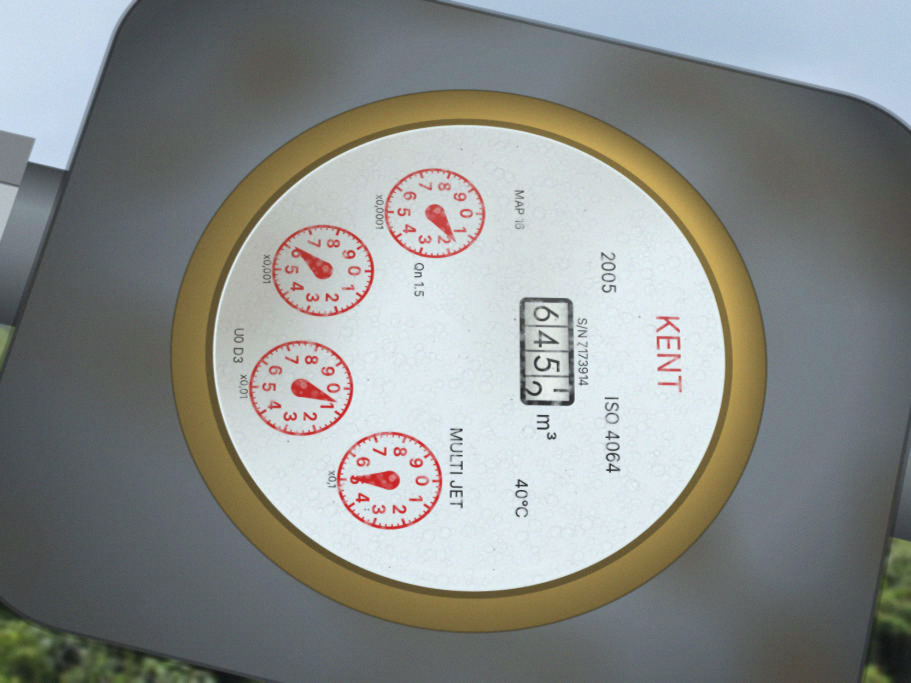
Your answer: {"value": 6451.5061, "unit": "m³"}
